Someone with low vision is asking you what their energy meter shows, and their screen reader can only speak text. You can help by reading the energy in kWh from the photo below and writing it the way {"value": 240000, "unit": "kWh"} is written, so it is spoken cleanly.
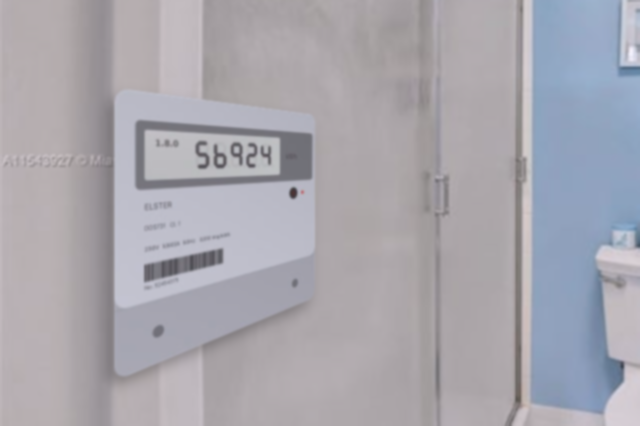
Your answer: {"value": 56924, "unit": "kWh"}
